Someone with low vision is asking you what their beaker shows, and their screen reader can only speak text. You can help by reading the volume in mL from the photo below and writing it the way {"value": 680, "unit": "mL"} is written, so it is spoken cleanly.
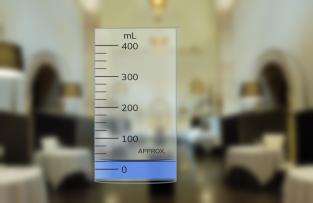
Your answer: {"value": 25, "unit": "mL"}
